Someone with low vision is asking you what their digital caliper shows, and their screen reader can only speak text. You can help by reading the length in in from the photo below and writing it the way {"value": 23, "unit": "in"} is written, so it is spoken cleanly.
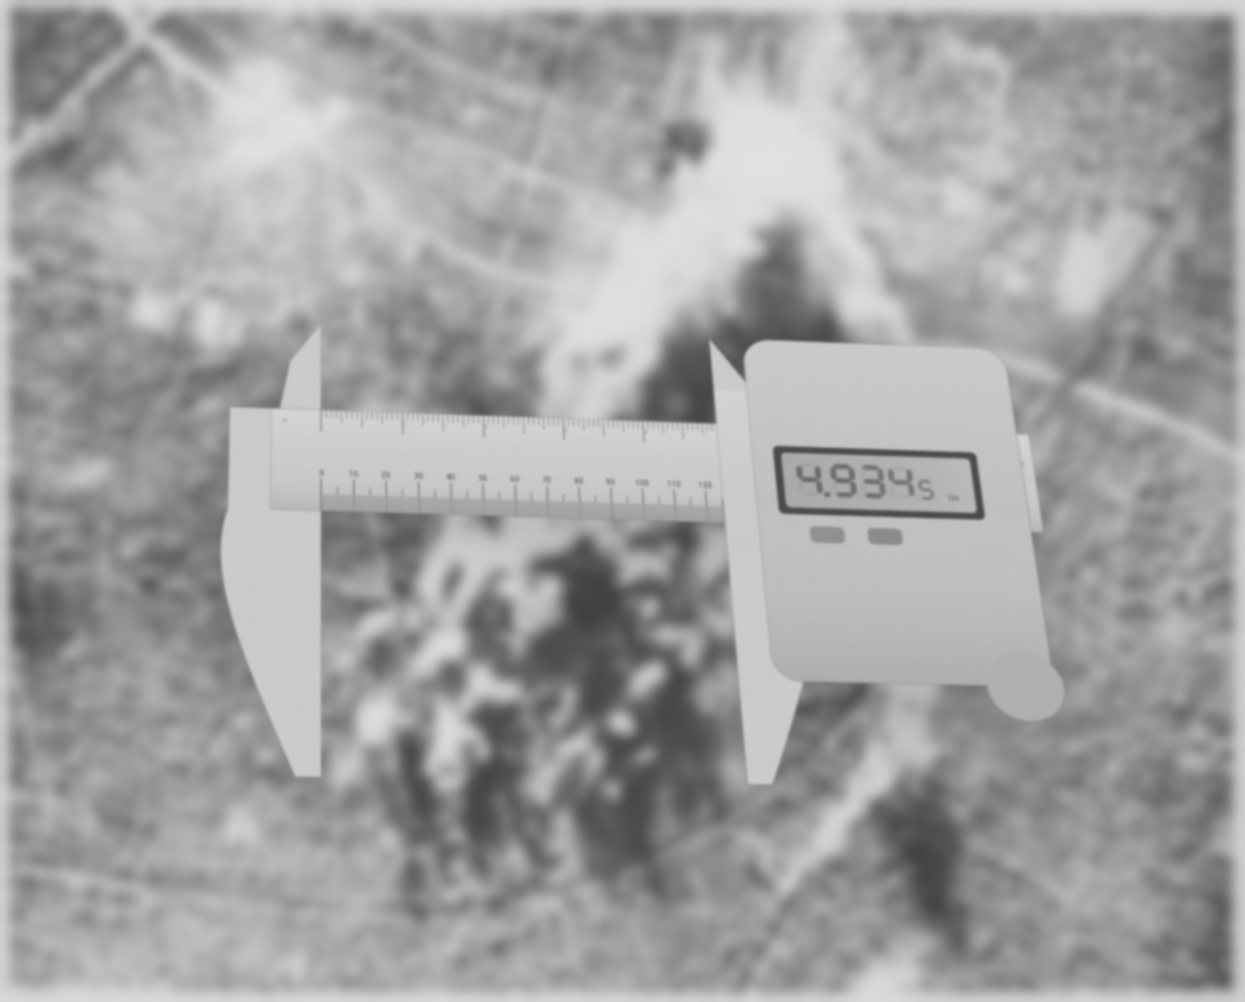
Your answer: {"value": 4.9345, "unit": "in"}
